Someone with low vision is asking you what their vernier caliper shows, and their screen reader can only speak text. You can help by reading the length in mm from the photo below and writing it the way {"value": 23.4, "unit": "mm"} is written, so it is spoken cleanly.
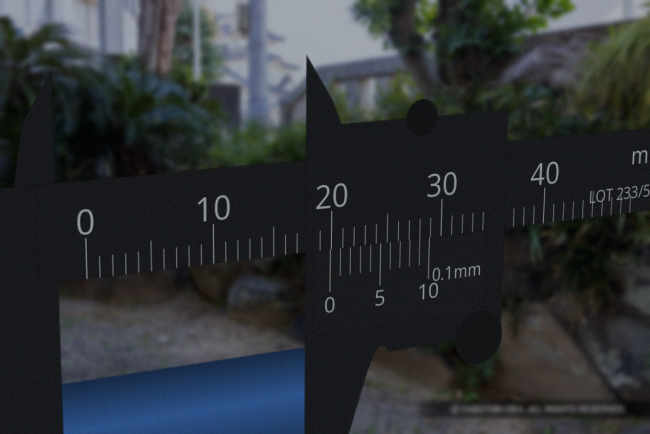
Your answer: {"value": 19.9, "unit": "mm"}
